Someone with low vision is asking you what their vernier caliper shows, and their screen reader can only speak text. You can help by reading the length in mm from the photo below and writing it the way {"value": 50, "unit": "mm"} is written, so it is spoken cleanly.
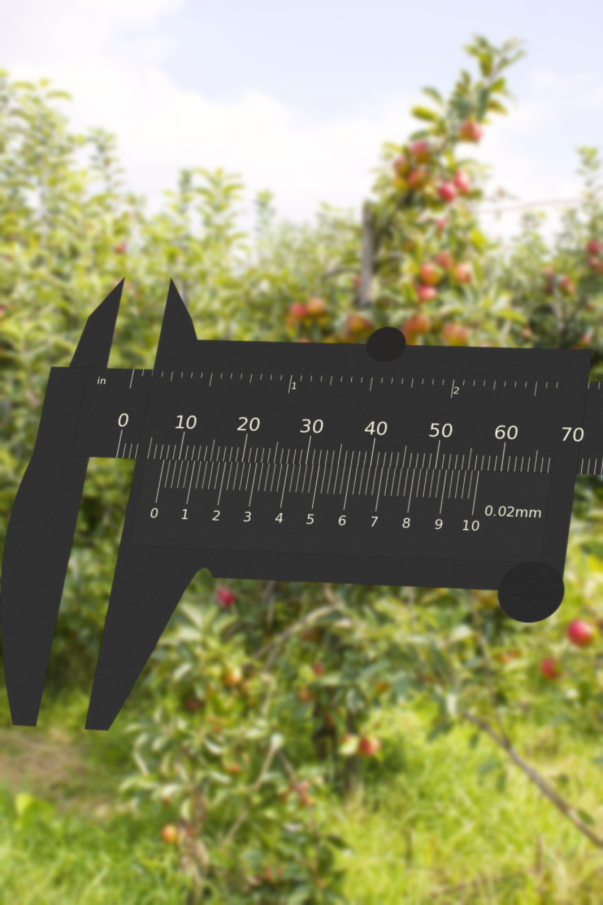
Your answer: {"value": 7.6, "unit": "mm"}
